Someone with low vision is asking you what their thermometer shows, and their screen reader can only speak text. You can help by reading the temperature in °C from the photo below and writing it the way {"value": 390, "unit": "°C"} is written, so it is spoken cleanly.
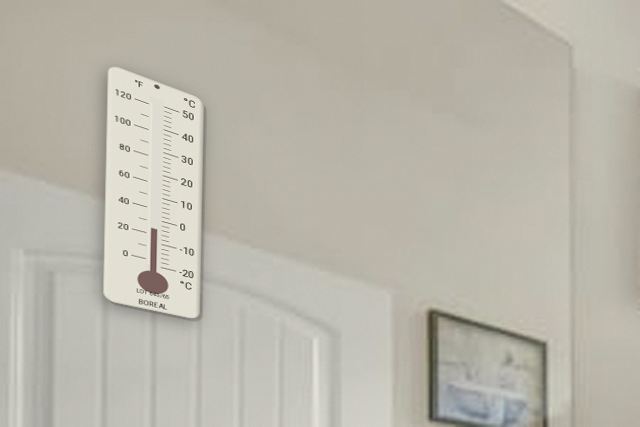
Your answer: {"value": -4, "unit": "°C"}
